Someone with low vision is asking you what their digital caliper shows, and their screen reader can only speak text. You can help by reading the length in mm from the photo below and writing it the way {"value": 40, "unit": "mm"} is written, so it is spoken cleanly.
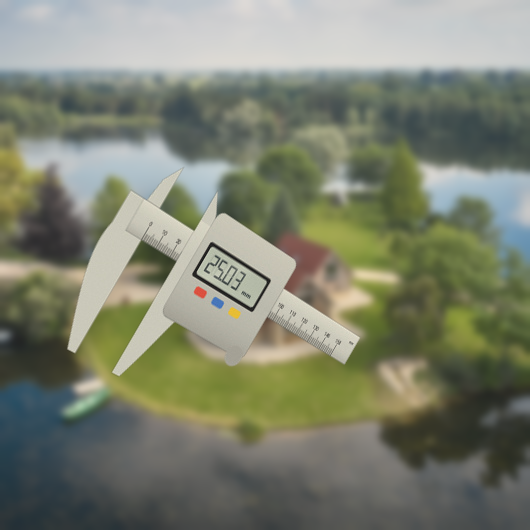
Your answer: {"value": 25.03, "unit": "mm"}
